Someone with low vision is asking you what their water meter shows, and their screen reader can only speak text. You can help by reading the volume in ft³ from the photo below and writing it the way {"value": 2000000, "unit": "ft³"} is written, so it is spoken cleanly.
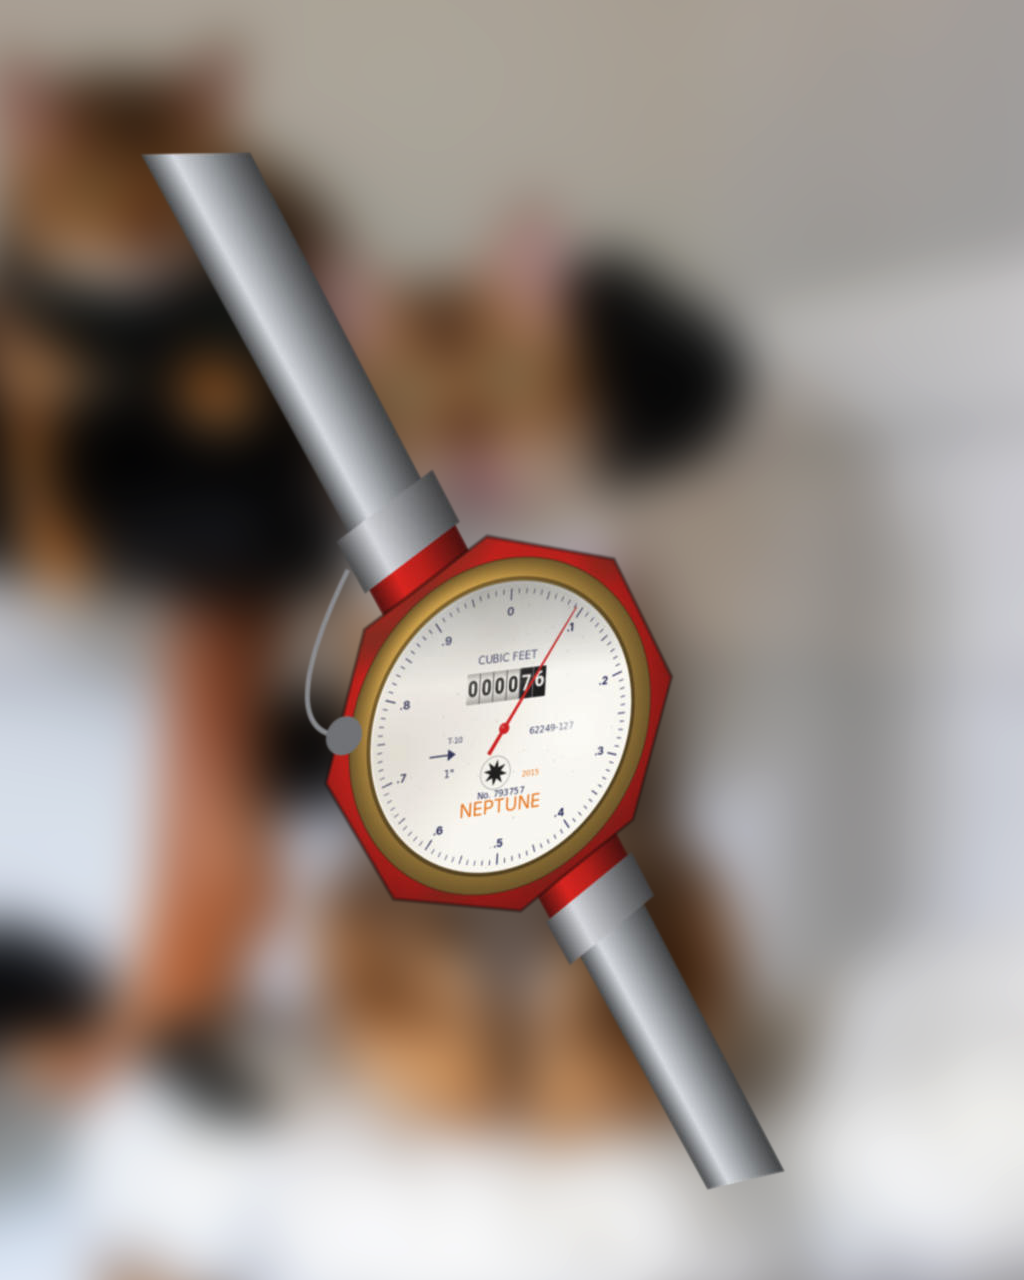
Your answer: {"value": 76.09, "unit": "ft³"}
